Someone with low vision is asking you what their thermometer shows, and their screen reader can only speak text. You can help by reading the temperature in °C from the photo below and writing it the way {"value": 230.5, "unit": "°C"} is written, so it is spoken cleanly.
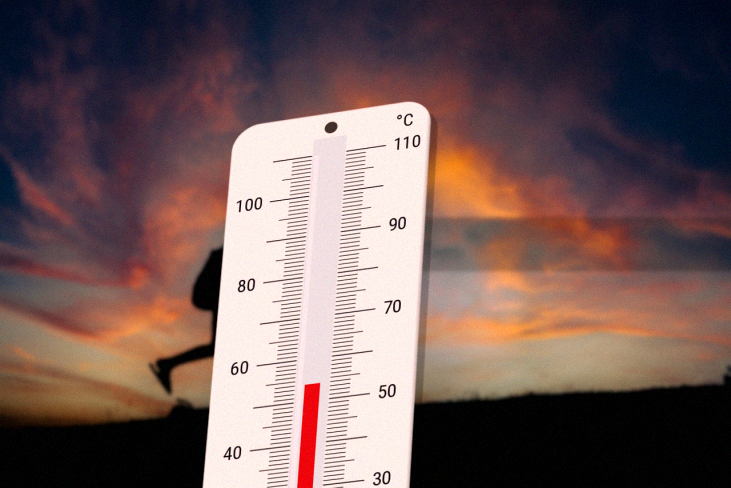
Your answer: {"value": 54, "unit": "°C"}
